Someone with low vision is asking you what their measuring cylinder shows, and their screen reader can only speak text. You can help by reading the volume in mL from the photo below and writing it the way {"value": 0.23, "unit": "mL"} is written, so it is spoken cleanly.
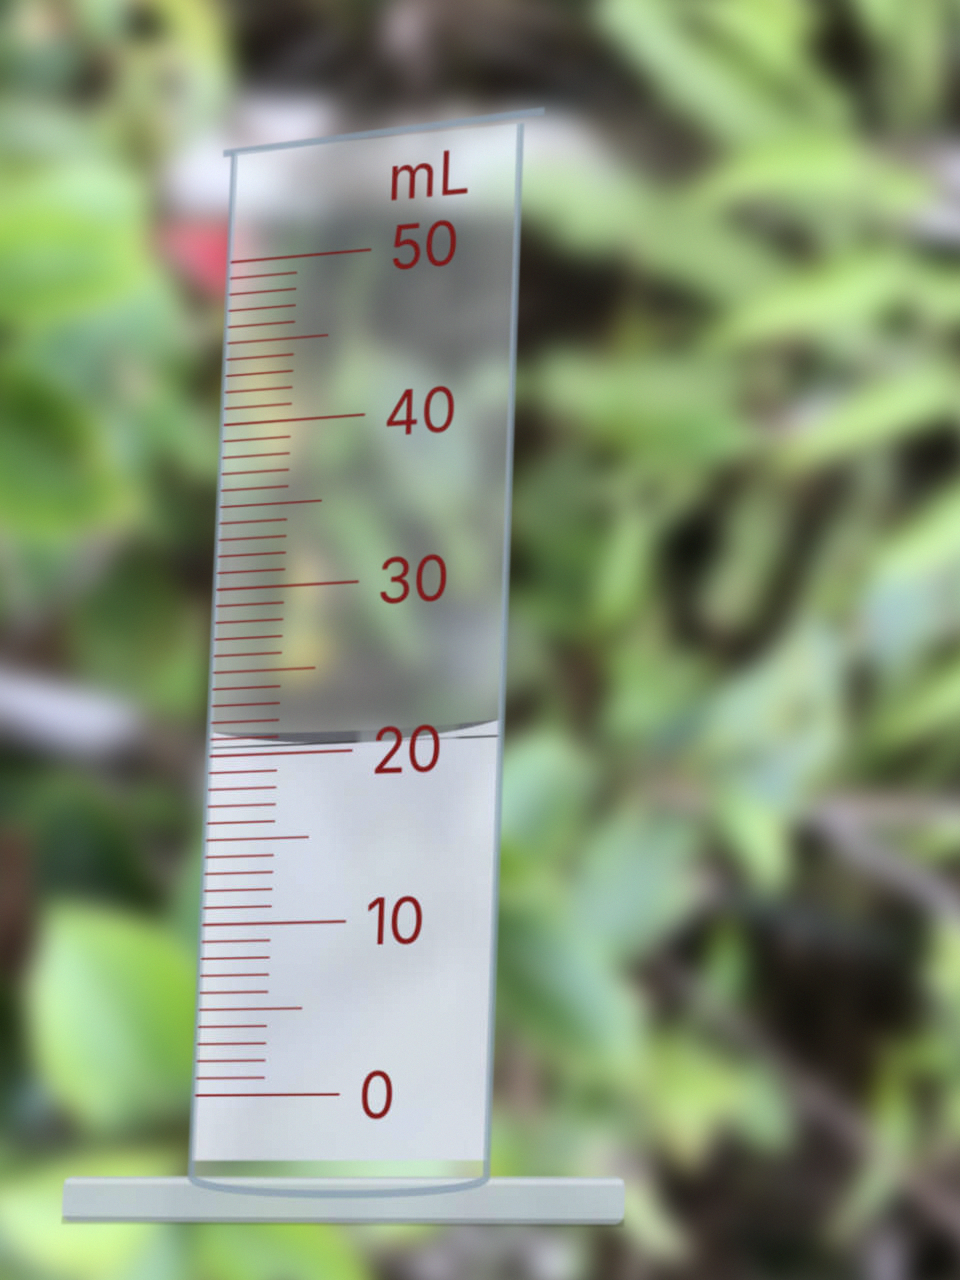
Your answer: {"value": 20.5, "unit": "mL"}
